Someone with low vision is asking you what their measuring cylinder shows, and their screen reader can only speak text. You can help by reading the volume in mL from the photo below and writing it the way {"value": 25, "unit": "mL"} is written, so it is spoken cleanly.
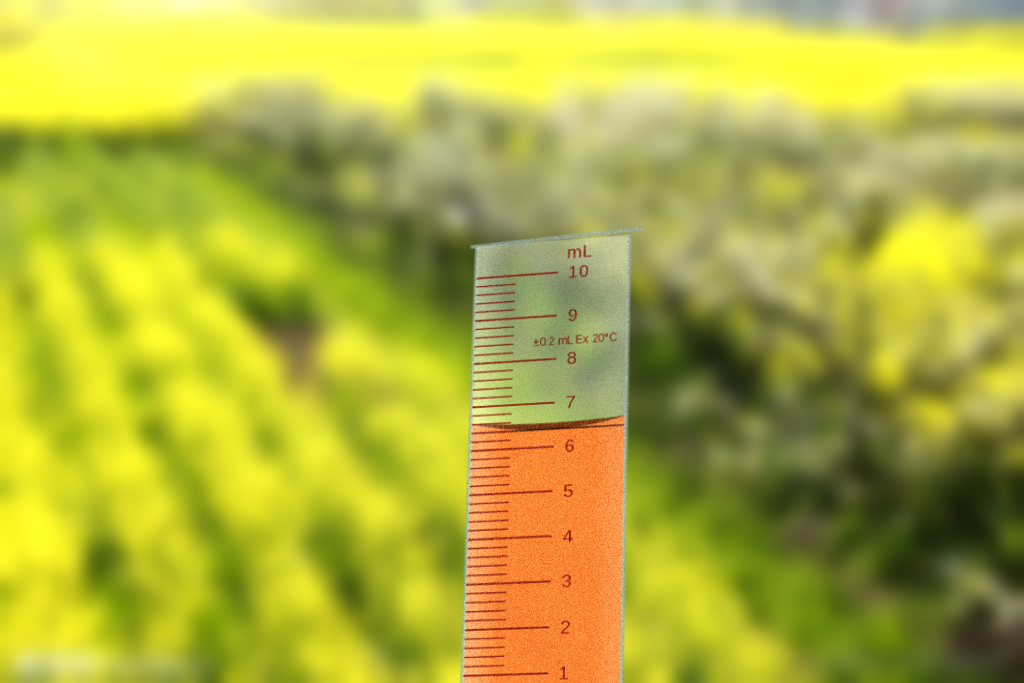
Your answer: {"value": 6.4, "unit": "mL"}
